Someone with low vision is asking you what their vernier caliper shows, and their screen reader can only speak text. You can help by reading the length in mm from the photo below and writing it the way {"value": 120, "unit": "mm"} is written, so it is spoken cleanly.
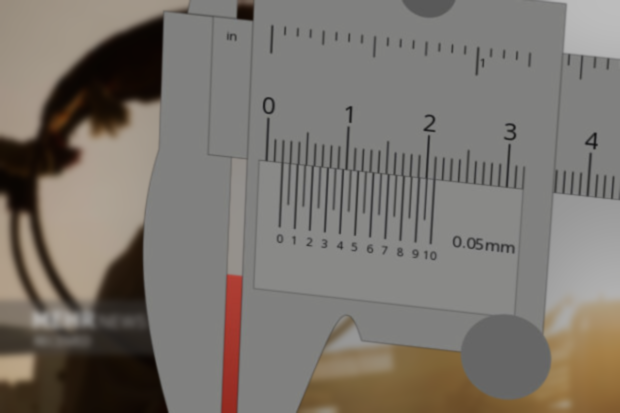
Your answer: {"value": 2.0, "unit": "mm"}
